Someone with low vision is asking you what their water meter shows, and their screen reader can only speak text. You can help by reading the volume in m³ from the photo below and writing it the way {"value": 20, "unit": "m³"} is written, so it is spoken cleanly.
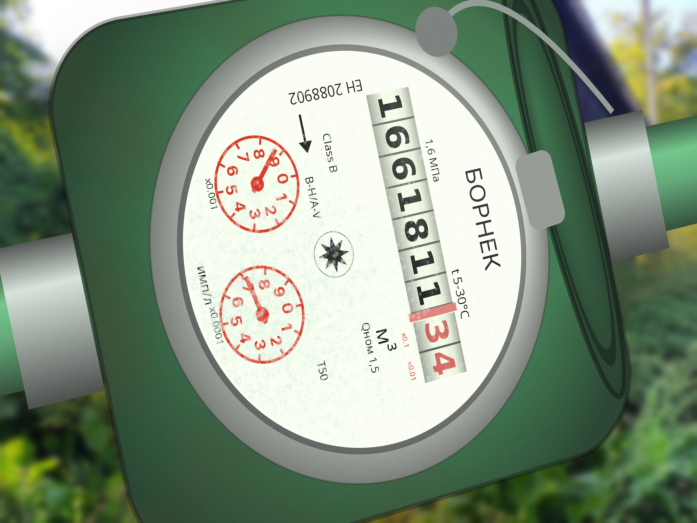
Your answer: {"value": 1661811.3487, "unit": "m³"}
